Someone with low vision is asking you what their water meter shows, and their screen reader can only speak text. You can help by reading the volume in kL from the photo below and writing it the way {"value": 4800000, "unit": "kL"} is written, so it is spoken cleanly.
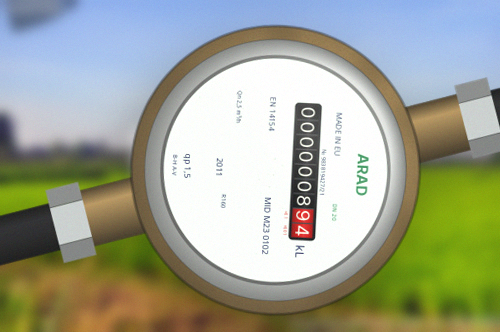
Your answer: {"value": 8.94, "unit": "kL"}
